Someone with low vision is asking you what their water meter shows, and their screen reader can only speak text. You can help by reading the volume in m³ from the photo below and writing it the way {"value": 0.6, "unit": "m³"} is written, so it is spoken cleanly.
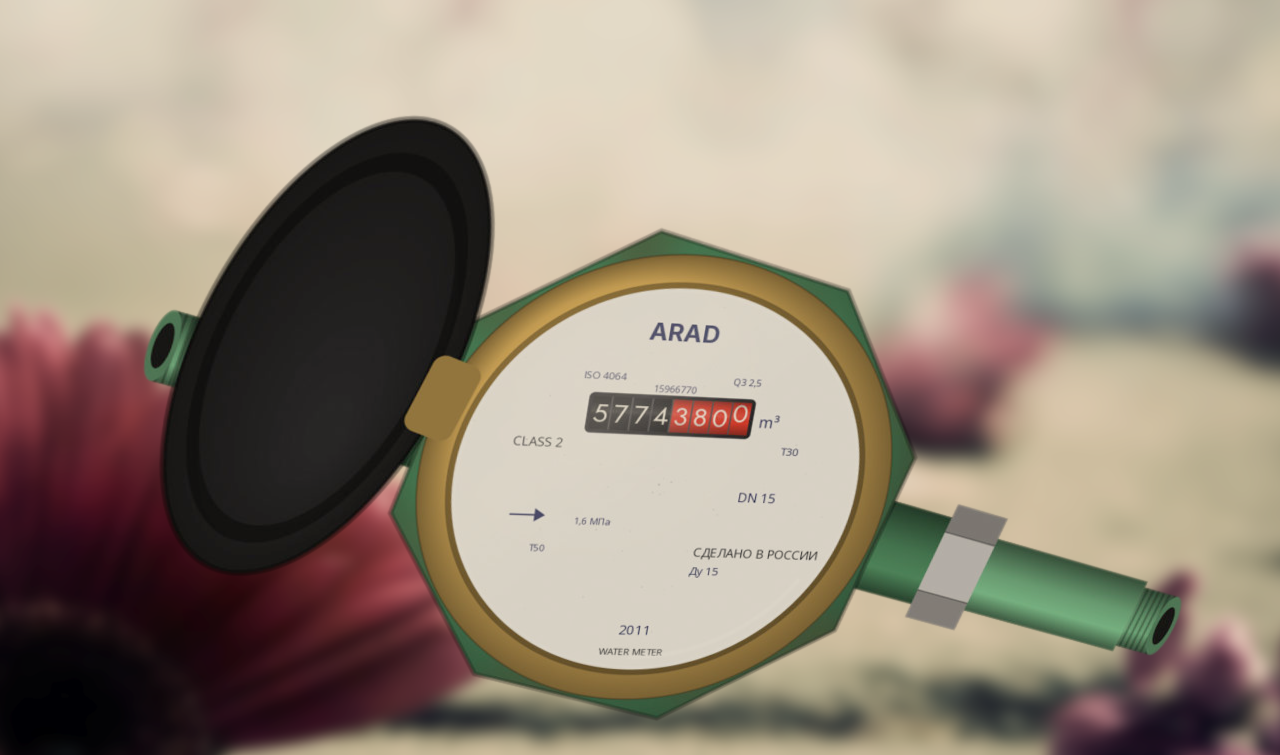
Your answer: {"value": 5774.3800, "unit": "m³"}
